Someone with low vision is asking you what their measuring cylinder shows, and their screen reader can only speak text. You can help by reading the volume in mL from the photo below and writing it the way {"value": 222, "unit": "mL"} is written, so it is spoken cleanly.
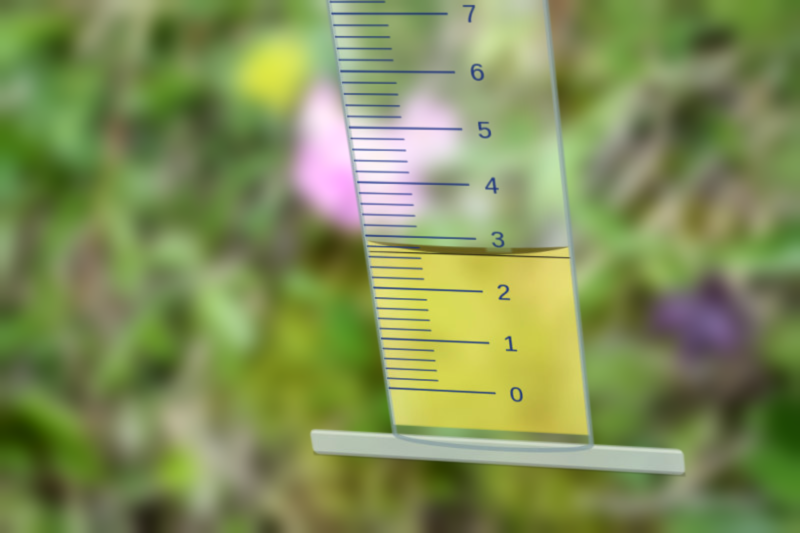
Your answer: {"value": 2.7, "unit": "mL"}
